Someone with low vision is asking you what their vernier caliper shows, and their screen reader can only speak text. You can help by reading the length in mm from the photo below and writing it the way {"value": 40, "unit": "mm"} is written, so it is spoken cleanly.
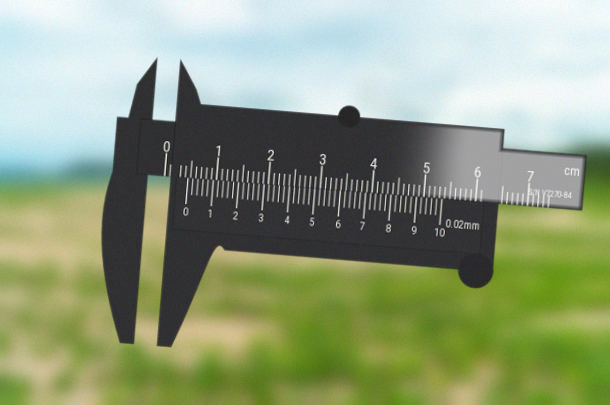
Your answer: {"value": 4.5, "unit": "mm"}
